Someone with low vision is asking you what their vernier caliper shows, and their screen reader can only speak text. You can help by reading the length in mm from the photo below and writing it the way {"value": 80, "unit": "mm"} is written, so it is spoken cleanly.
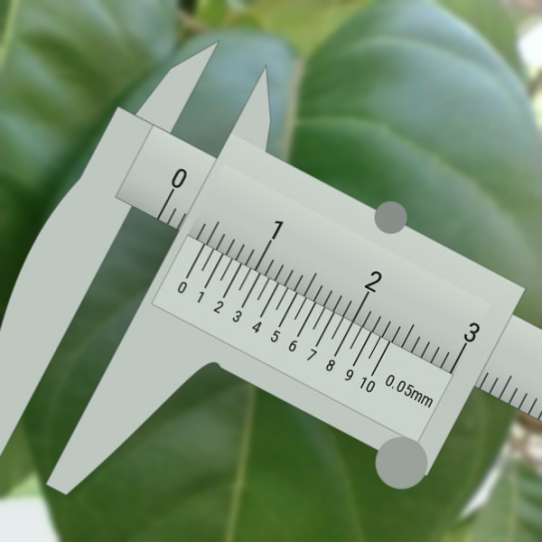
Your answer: {"value": 4.8, "unit": "mm"}
